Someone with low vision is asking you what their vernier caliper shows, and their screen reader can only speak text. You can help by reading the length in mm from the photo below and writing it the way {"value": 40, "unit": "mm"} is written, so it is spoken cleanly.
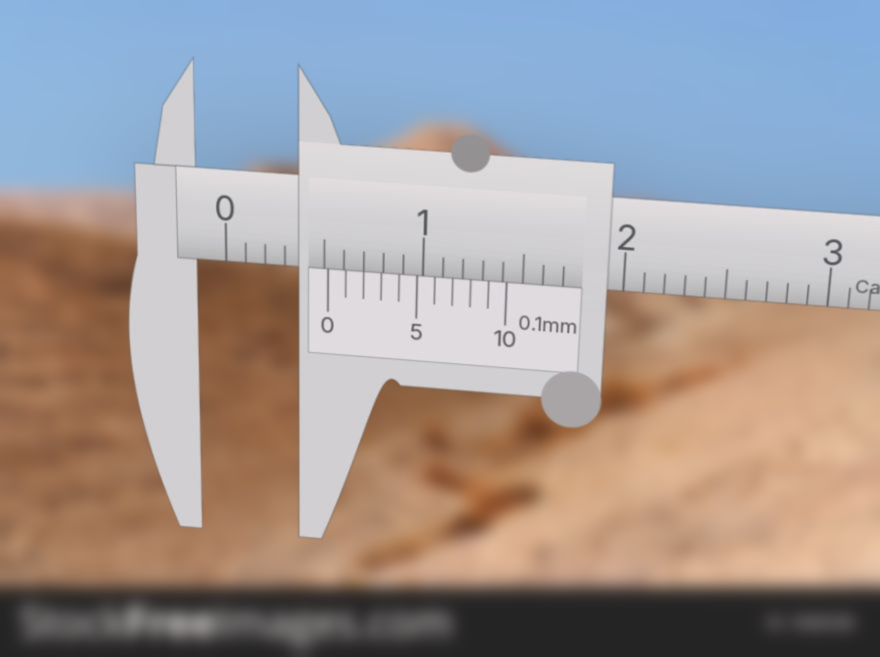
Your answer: {"value": 5.2, "unit": "mm"}
